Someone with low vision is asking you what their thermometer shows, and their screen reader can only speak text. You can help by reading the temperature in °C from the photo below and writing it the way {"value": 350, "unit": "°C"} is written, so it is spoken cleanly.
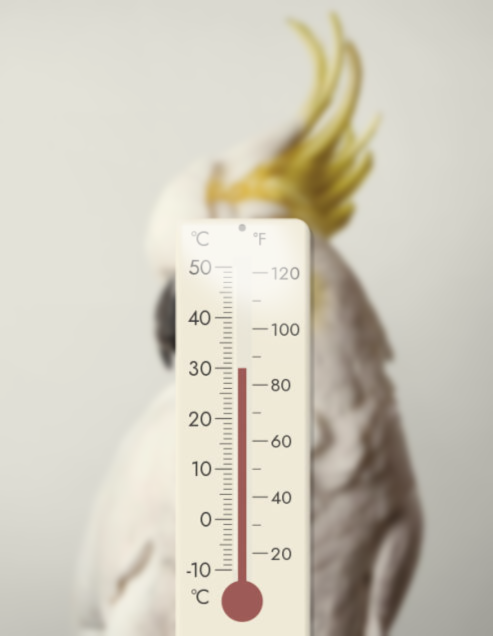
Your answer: {"value": 30, "unit": "°C"}
